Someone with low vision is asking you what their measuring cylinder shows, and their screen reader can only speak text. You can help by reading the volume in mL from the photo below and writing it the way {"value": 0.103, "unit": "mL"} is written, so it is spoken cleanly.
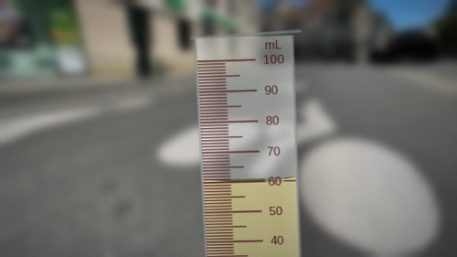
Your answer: {"value": 60, "unit": "mL"}
